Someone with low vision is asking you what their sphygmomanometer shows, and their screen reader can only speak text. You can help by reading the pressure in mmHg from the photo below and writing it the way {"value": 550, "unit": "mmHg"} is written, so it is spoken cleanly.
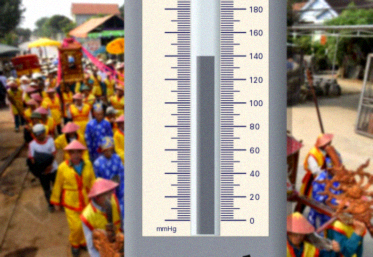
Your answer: {"value": 140, "unit": "mmHg"}
